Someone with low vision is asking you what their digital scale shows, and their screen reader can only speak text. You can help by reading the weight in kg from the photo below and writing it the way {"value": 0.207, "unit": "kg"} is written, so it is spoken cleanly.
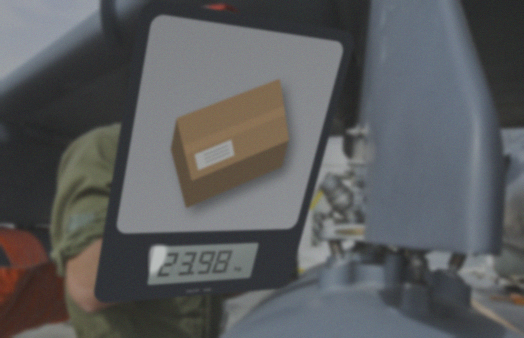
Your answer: {"value": 23.98, "unit": "kg"}
